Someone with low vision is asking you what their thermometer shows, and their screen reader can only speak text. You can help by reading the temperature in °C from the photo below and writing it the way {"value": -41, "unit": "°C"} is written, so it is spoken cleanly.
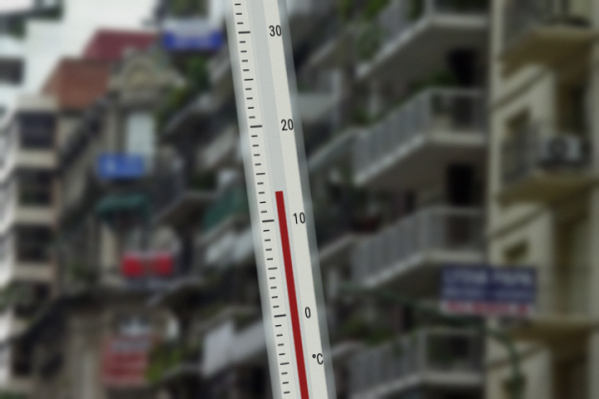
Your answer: {"value": 13, "unit": "°C"}
